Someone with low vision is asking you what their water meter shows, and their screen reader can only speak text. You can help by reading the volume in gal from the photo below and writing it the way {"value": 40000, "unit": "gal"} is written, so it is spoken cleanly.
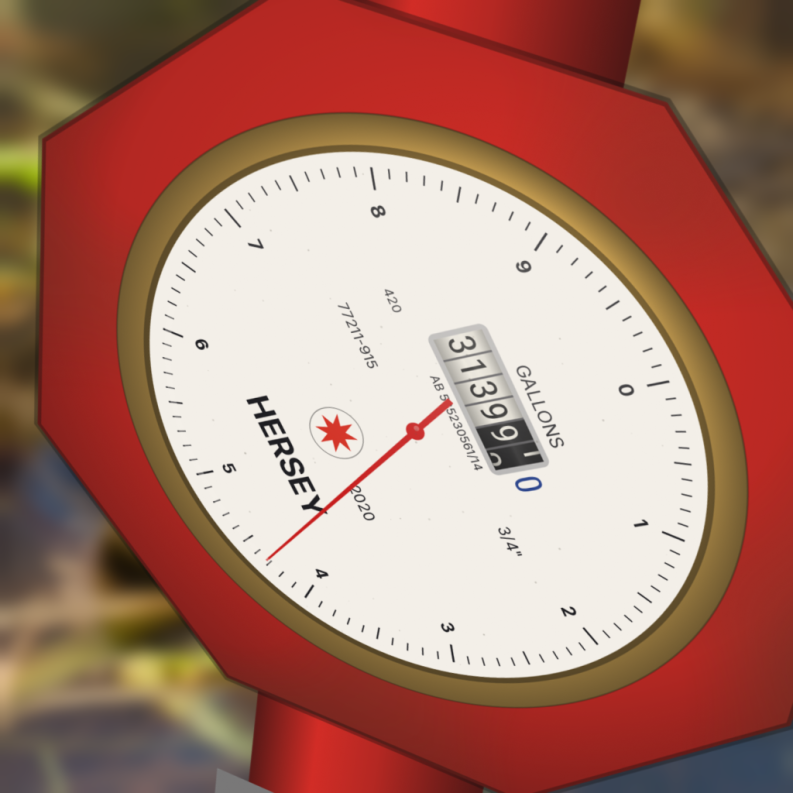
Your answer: {"value": 3139914.3, "unit": "gal"}
